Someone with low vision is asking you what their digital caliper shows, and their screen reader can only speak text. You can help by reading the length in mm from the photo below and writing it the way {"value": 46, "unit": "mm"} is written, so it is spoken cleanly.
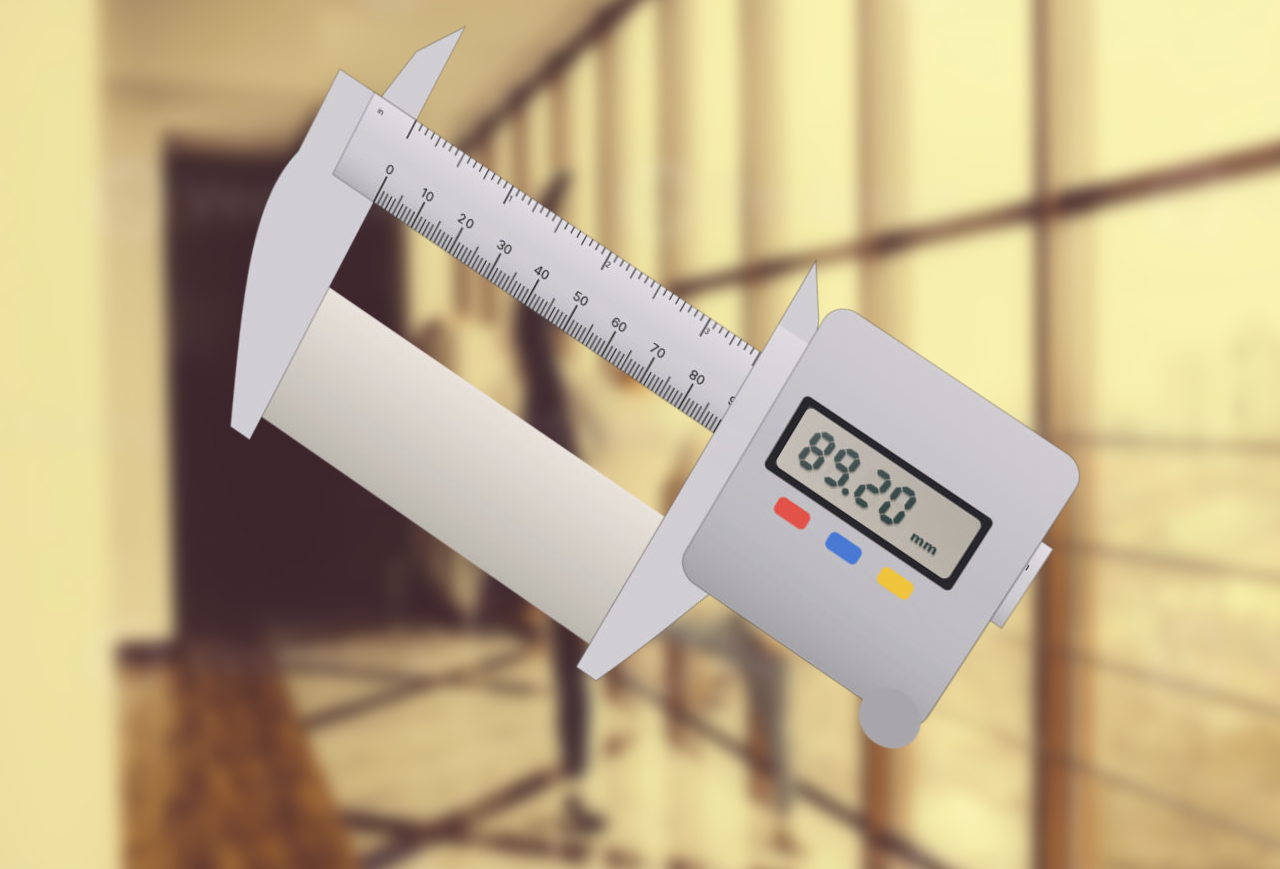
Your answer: {"value": 89.20, "unit": "mm"}
